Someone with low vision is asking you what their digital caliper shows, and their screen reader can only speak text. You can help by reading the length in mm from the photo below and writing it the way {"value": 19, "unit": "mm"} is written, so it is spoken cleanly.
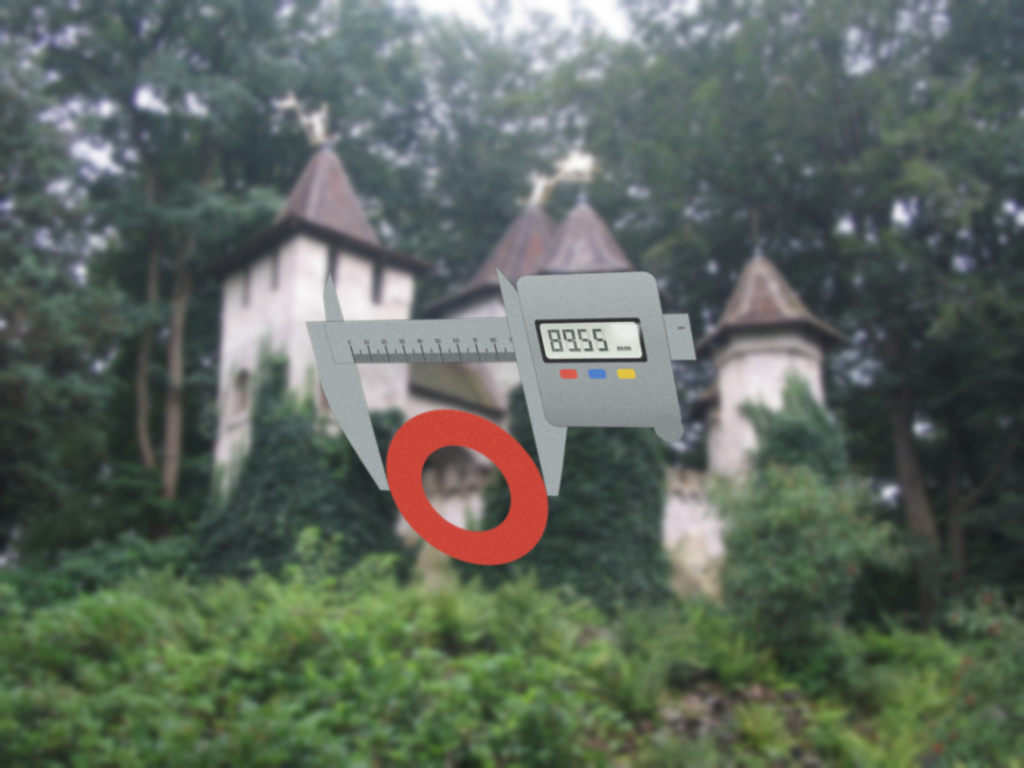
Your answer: {"value": 89.55, "unit": "mm"}
